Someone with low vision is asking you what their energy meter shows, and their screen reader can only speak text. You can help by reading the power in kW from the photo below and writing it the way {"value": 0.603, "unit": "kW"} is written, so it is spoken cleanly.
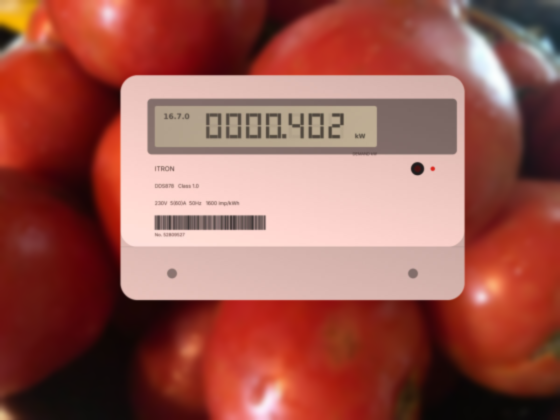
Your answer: {"value": 0.402, "unit": "kW"}
